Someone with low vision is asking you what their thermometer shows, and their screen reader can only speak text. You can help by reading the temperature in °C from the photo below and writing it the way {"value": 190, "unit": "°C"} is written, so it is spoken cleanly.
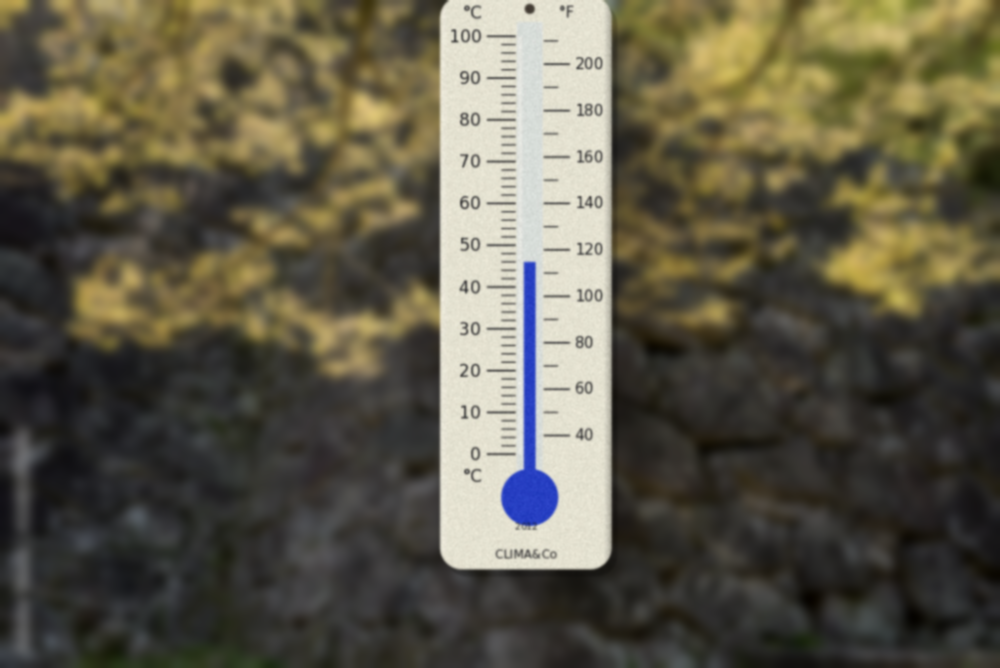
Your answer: {"value": 46, "unit": "°C"}
